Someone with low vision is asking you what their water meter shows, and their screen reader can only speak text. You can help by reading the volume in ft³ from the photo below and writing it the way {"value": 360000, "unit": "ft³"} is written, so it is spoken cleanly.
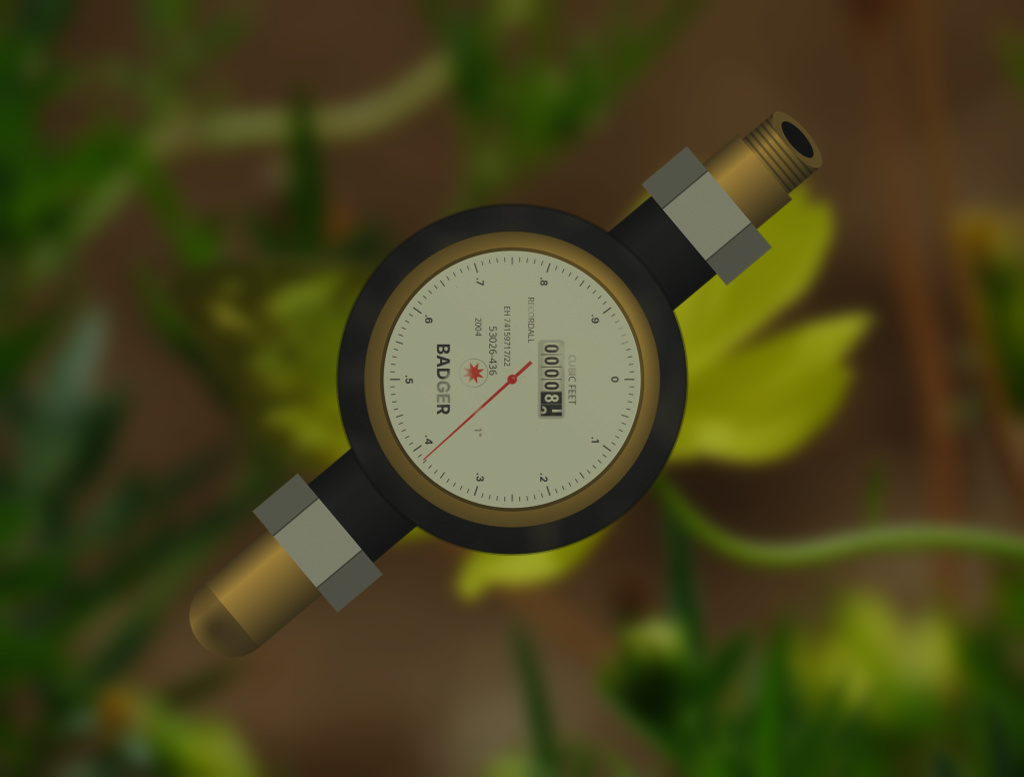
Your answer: {"value": 81.38, "unit": "ft³"}
